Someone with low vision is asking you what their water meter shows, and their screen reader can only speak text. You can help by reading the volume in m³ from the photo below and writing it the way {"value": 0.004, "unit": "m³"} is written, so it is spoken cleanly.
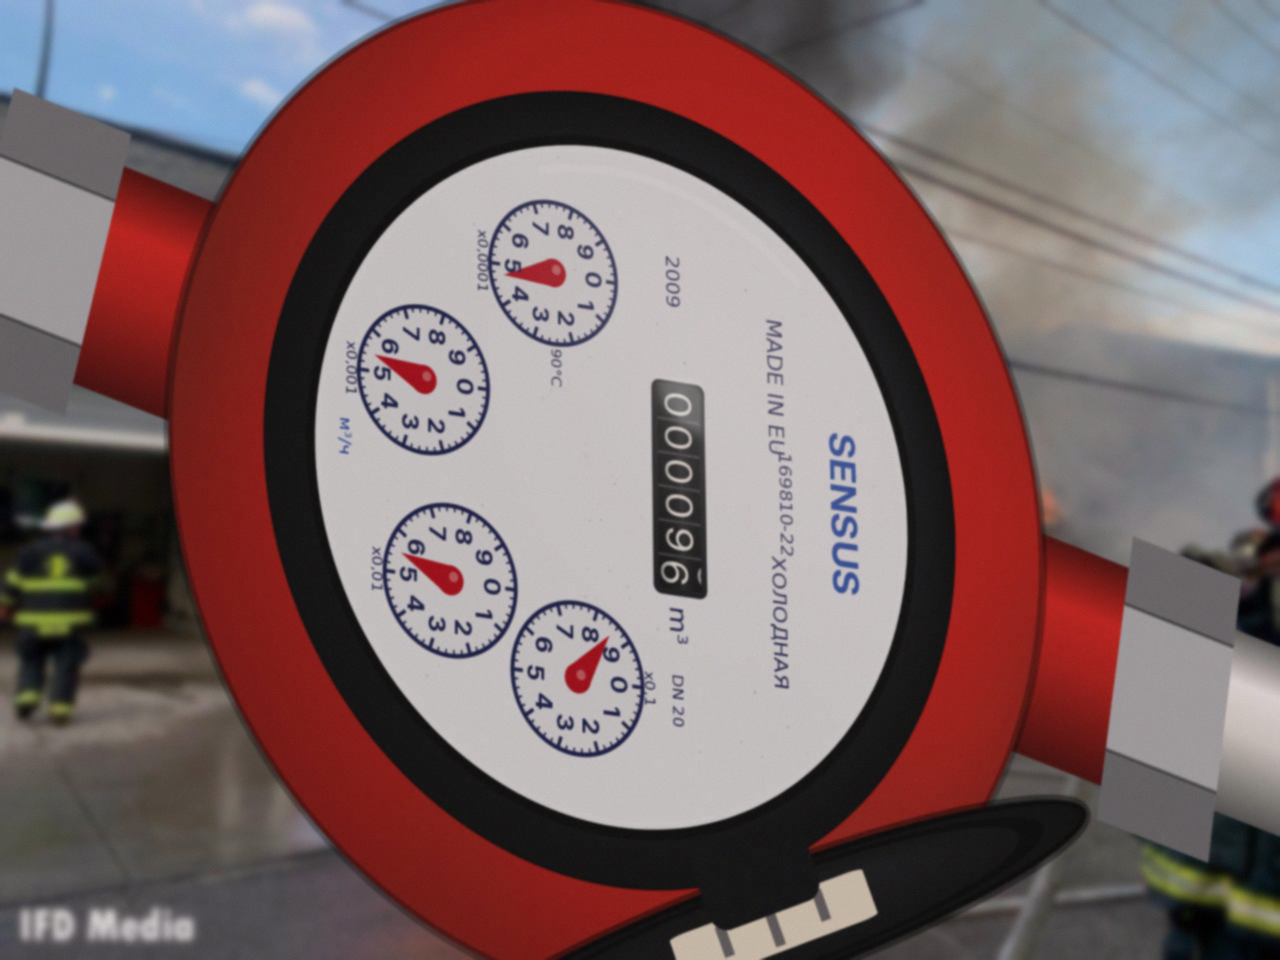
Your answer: {"value": 95.8554, "unit": "m³"}
